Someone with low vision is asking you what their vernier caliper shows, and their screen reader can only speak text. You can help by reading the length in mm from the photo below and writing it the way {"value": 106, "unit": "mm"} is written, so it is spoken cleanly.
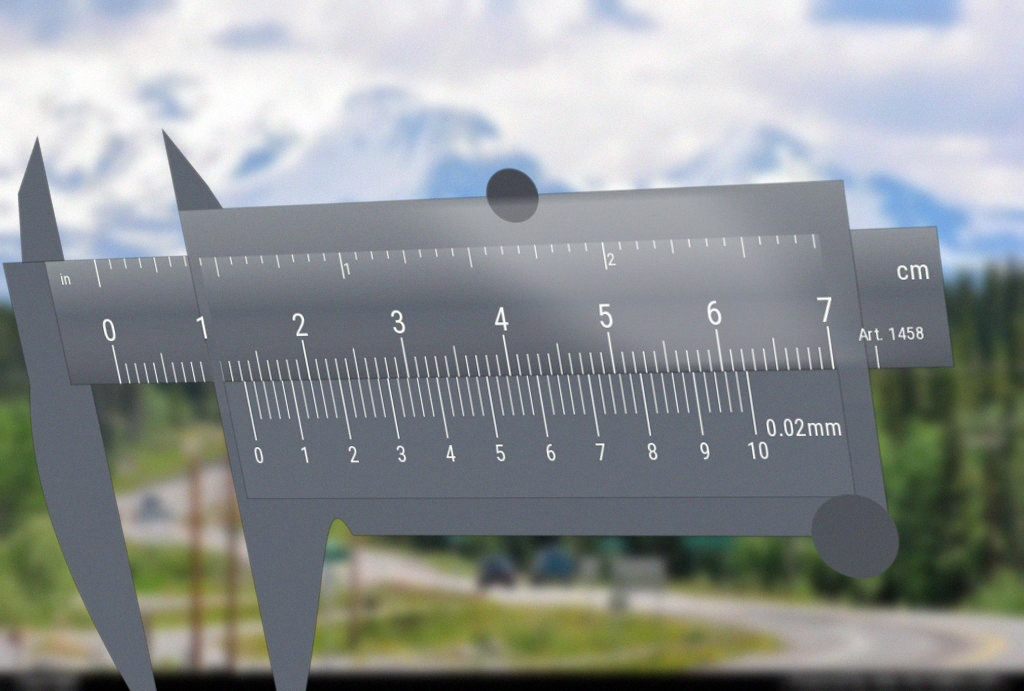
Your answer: {"value": 13.2, "unit": "mm"}
